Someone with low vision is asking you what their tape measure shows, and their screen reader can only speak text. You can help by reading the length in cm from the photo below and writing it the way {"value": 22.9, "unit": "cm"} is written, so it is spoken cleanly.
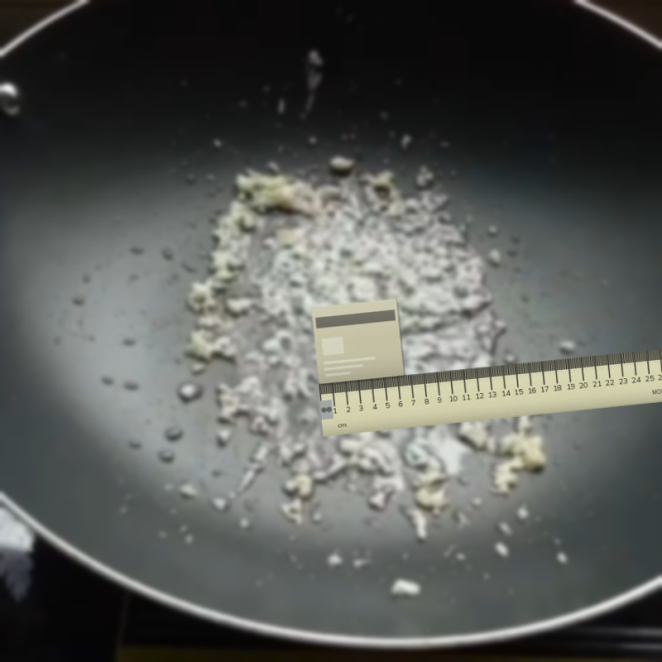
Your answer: {"value": 6.5, "unit": "cm"}
